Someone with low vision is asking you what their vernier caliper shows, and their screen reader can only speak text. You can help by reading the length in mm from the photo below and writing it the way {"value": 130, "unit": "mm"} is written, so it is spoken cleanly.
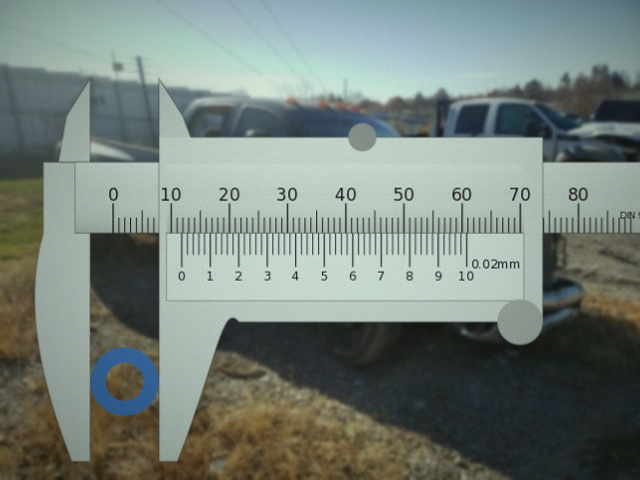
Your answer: {"value": 11.8, "unit": "mm"}
